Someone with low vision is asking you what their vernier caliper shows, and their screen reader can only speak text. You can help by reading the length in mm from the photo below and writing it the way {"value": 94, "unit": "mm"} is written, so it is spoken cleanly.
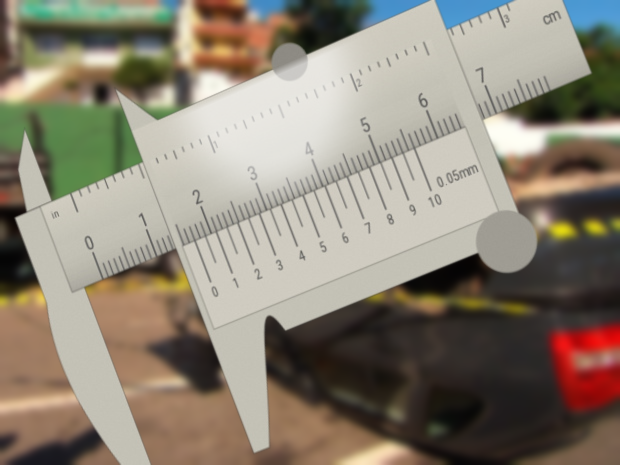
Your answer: {"value": 17.0, "unit": "mm"}
